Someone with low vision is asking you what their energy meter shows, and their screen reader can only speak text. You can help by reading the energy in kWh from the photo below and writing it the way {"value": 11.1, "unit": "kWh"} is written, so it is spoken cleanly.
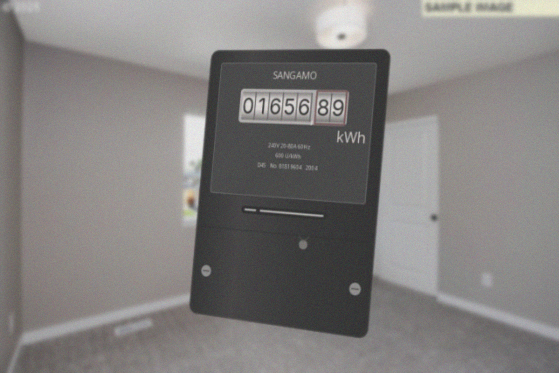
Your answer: {"value": 1656.89, "unit": "kWh"}
